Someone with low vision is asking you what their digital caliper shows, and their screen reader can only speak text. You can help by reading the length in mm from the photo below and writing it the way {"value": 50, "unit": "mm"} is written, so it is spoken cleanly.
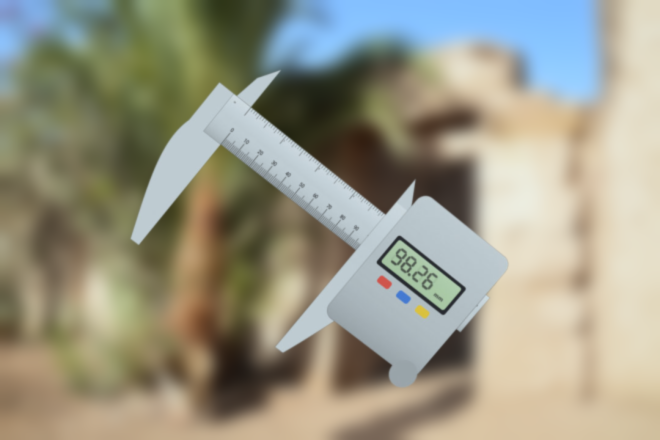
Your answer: {"value": 98.26, "unit": "mm"}
